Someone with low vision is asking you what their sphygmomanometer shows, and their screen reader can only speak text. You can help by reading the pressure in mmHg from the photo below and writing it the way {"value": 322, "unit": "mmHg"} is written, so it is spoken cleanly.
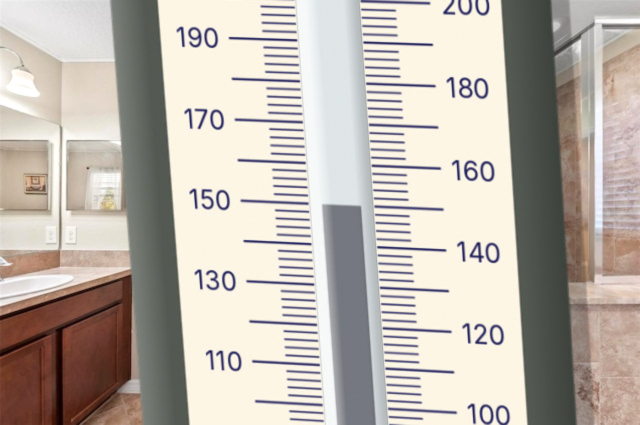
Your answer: {"value": 150, "unit": "mmHg"}
